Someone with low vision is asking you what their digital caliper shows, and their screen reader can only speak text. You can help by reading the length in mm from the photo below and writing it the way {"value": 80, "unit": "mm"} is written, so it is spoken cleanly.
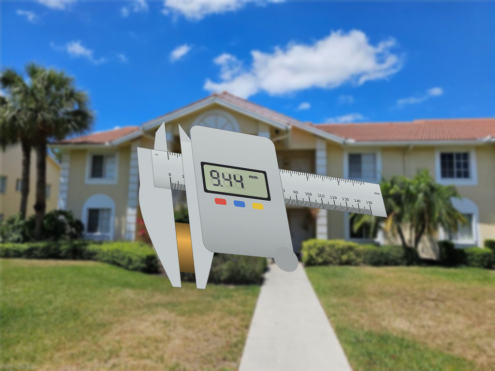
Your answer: {"value": 9.44, "unit": "mm"}
